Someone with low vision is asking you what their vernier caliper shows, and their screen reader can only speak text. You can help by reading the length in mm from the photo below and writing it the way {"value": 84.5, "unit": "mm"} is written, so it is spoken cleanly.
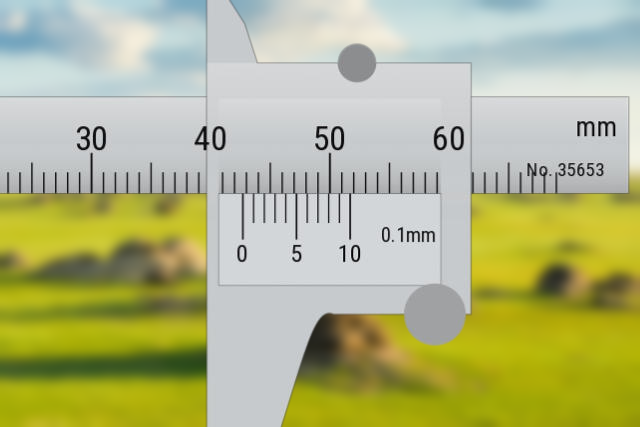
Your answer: {"value": 42.7, "unit": "mm"}
